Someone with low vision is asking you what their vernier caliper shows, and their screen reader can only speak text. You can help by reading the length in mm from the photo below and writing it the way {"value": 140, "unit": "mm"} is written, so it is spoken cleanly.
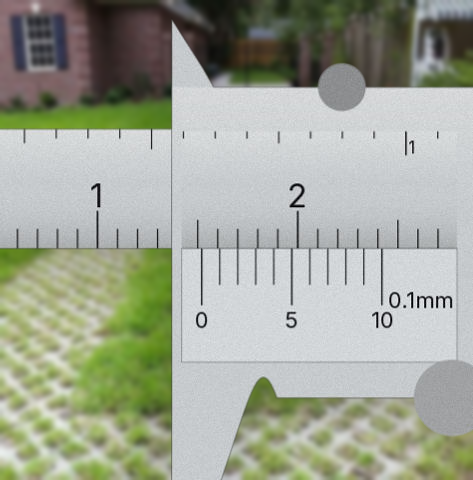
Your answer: {"value": 15.2, "unit": "mm"}
